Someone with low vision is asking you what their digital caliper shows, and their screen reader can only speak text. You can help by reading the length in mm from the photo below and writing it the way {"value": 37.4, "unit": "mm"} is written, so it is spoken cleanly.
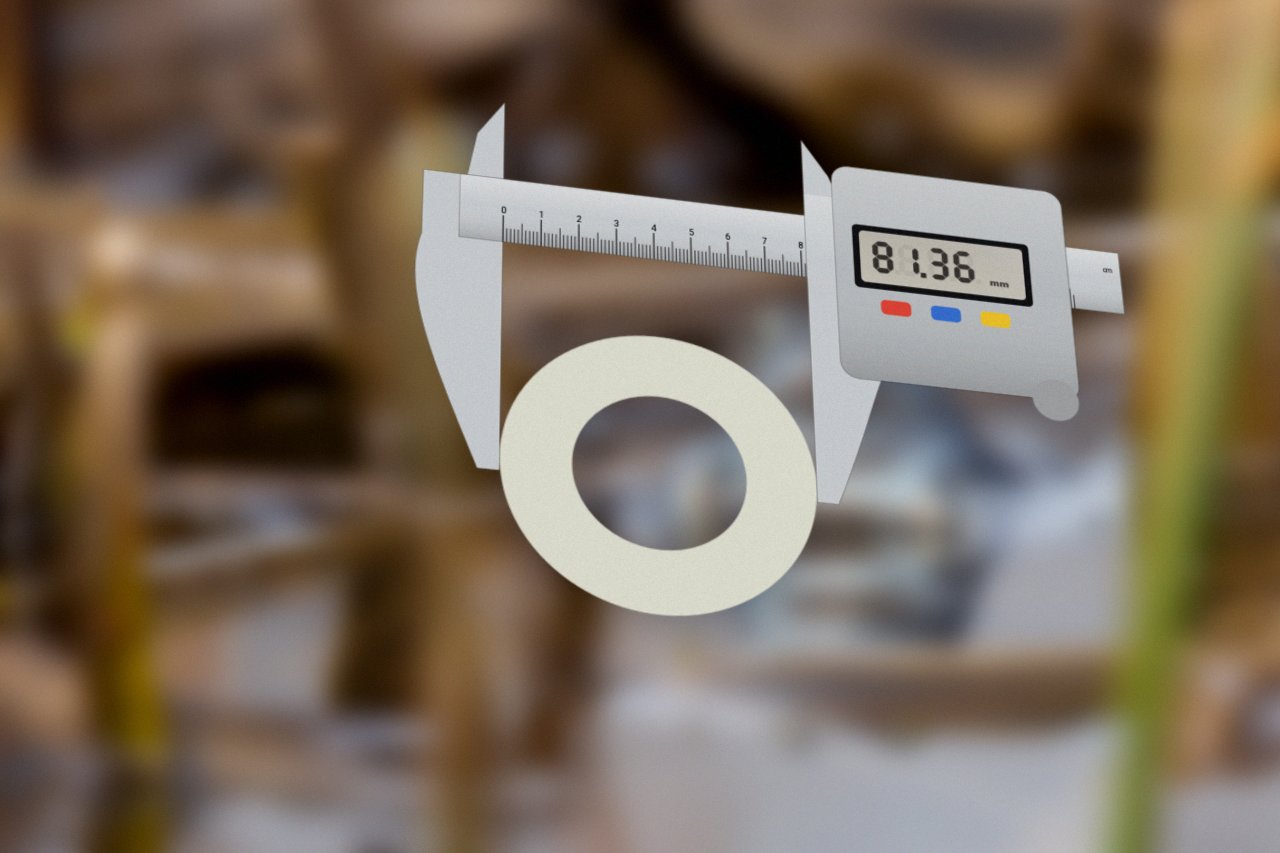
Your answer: {"value": 81.36, "unit": "mm"}
